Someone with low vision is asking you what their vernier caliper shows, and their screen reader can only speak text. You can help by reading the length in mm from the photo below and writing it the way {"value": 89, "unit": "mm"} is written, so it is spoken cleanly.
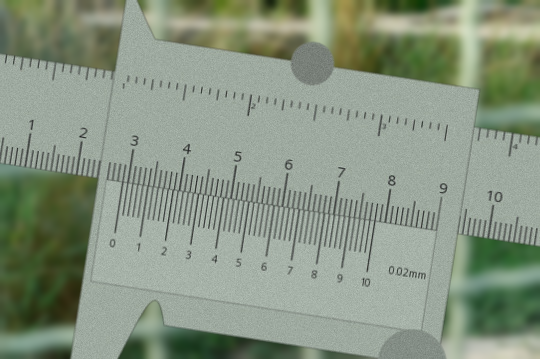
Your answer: {"value": 29.0, "unit": "mm"}
